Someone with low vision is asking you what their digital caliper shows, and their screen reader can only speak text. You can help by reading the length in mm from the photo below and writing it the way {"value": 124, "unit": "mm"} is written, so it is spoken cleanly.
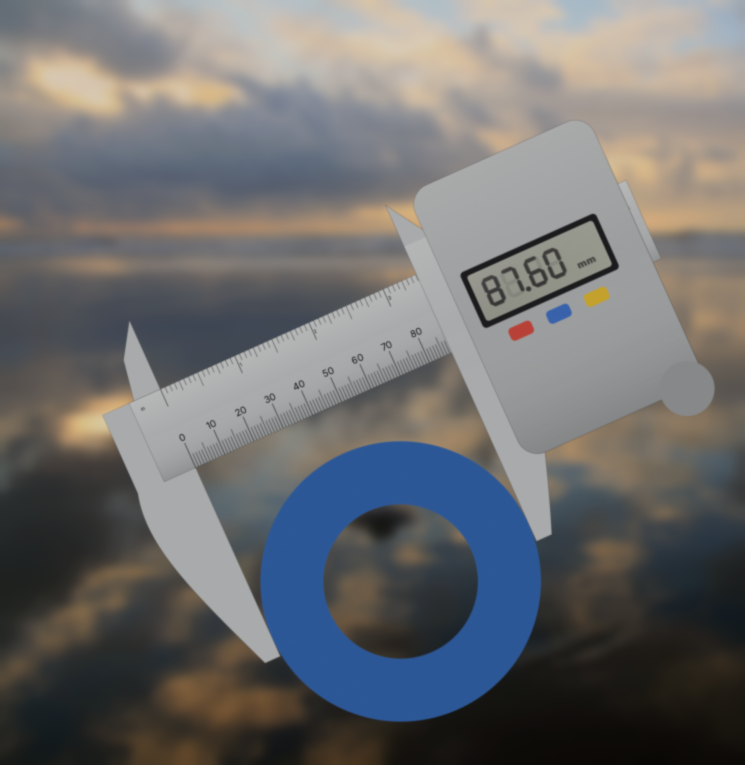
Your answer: {"value": 87.60, "unit": "mm"}
